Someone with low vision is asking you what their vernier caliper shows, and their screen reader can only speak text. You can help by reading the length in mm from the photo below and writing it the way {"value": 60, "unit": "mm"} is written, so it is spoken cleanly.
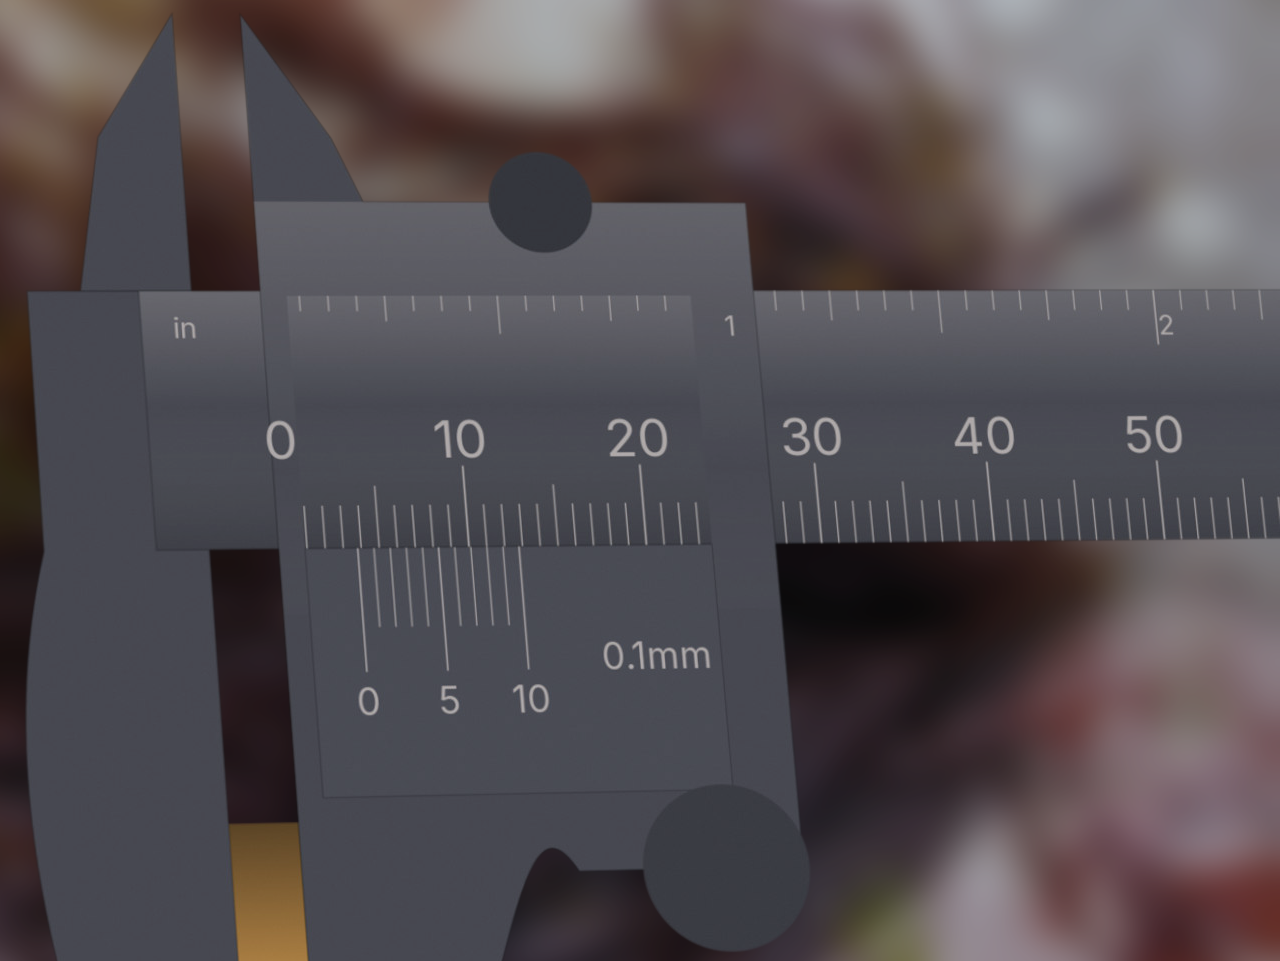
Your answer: {"value": 3.8, "unit": "mm"}
